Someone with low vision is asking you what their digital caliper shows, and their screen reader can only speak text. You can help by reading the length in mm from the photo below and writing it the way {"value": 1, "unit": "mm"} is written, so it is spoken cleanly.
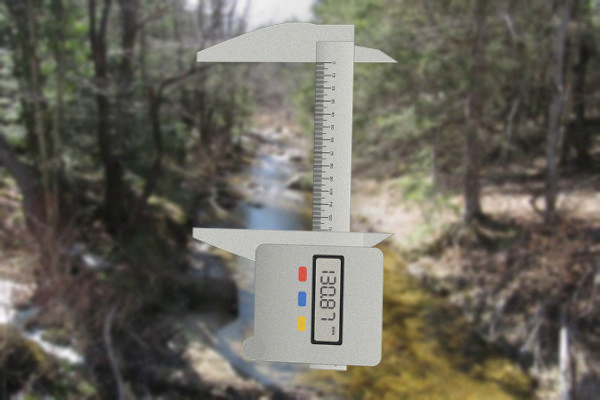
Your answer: {"value": 130.87, "unit": "mm"}
